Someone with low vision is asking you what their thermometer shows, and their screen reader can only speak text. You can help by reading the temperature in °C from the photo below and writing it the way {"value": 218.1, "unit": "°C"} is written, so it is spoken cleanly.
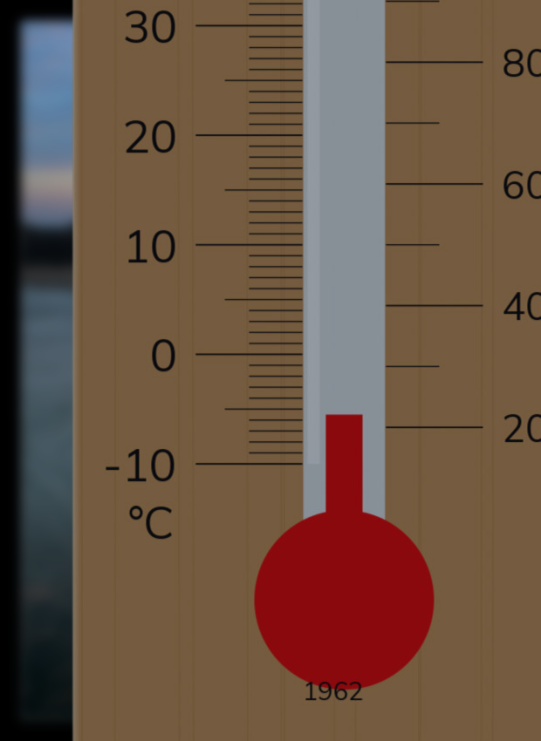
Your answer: {"value": -5.5, "unit": "°C"}
